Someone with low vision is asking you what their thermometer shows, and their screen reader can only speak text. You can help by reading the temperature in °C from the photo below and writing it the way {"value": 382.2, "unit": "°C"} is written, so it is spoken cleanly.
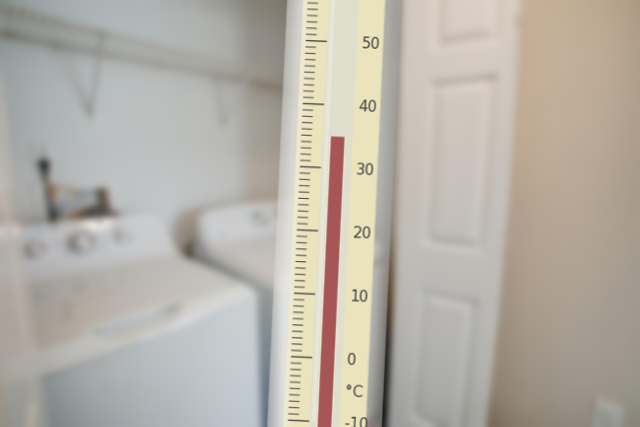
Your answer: {"value": 35, "unit": "°C"}
